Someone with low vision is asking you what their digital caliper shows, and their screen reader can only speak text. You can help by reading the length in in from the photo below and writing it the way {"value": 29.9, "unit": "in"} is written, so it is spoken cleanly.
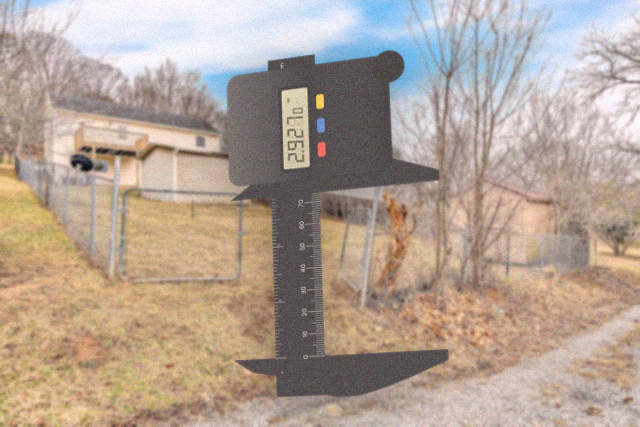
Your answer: {"value": 2.9270, "unit": "in"}
